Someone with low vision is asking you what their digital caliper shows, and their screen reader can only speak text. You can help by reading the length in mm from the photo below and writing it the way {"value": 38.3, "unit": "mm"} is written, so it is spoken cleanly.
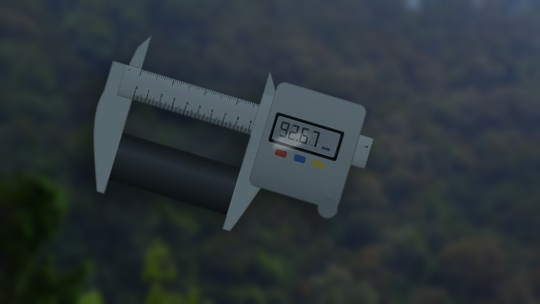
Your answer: {"value": 92.67, "unit": "mm"}
